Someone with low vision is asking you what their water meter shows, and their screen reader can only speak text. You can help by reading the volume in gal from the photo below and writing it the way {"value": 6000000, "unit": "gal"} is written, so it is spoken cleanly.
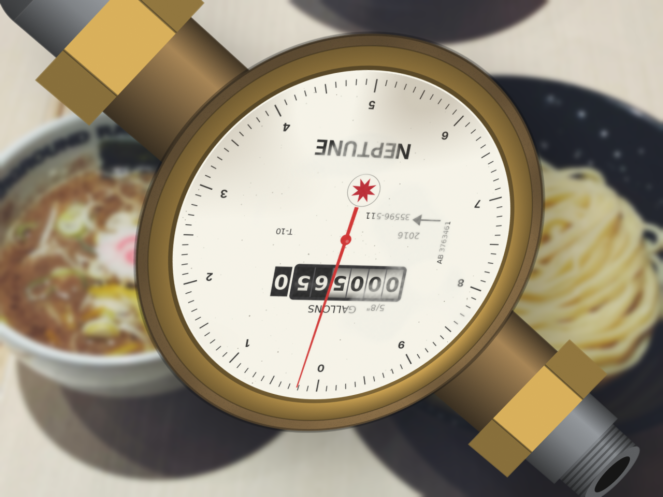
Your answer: {"value": 5650.2, "unit": "gal"}
